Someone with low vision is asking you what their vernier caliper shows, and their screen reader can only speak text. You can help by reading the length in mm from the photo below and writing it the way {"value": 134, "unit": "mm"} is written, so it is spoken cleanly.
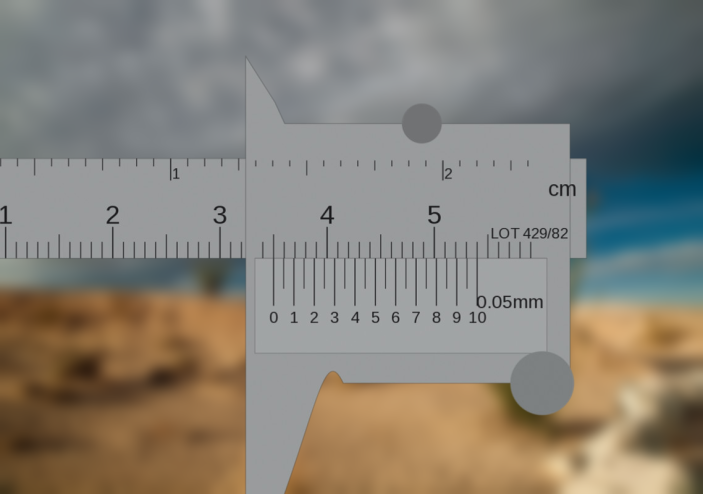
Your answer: {"value": 35.0, "unit": "mm"}
